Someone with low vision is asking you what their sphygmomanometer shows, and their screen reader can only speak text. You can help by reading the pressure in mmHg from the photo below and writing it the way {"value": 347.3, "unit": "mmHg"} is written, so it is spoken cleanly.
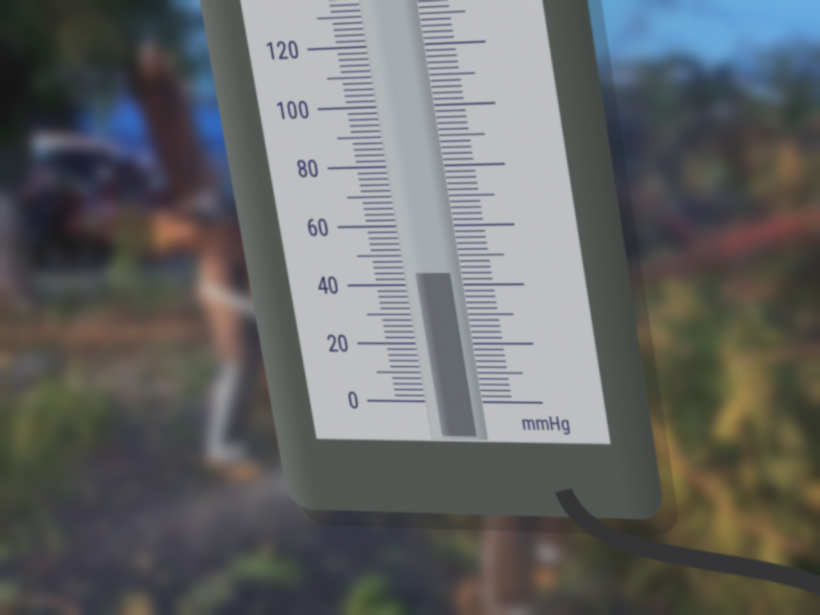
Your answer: {"value": 44, "unit": "mmHg"}
